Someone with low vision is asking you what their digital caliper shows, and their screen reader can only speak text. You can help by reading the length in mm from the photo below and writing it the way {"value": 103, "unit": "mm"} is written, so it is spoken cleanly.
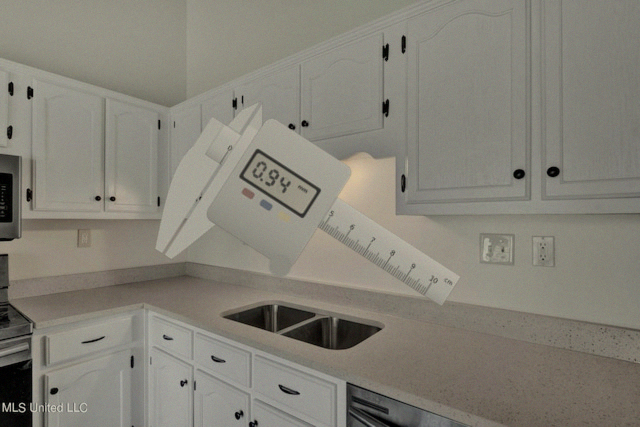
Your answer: {"value": 0.94, "unit": "mm"}
